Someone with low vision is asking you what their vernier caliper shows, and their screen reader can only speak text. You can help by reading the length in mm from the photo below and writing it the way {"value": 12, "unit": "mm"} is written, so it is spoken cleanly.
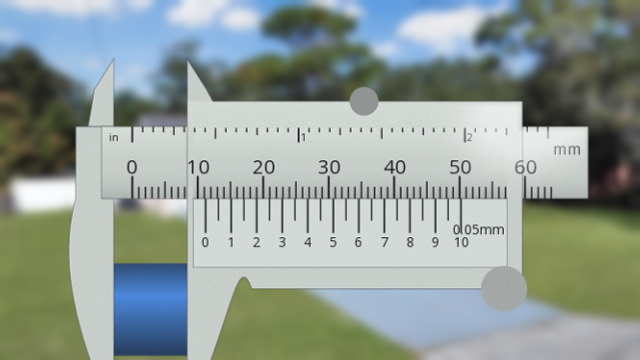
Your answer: {"value": 11.2, "unit": "mm"}
